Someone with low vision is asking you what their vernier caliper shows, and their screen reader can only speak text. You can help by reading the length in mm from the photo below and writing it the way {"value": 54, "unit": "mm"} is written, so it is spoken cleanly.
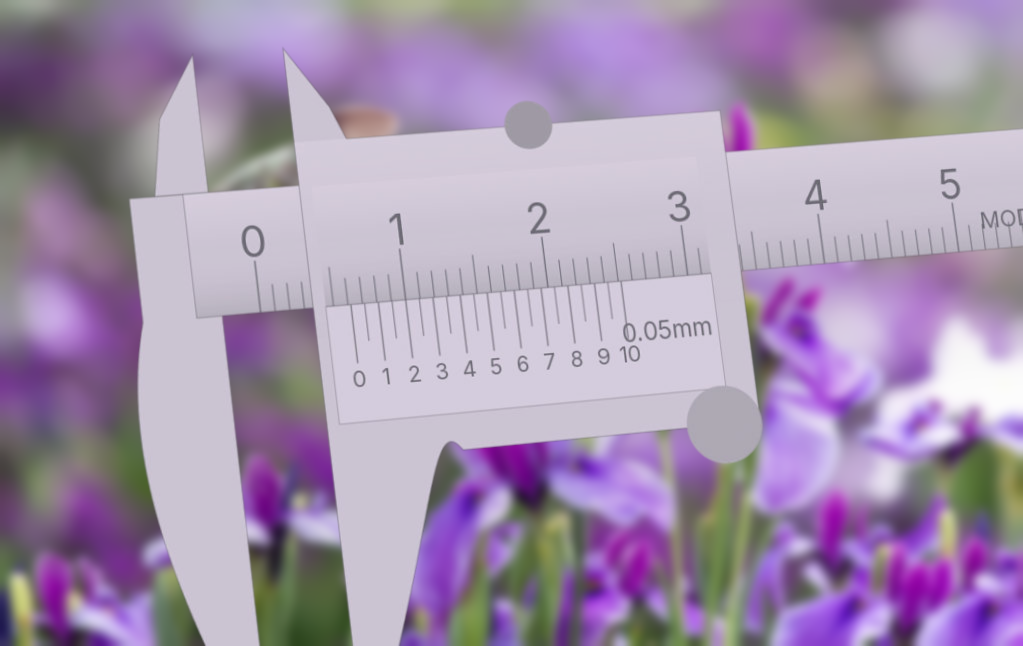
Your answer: {"value": 6.2, "unit": "mm"}
